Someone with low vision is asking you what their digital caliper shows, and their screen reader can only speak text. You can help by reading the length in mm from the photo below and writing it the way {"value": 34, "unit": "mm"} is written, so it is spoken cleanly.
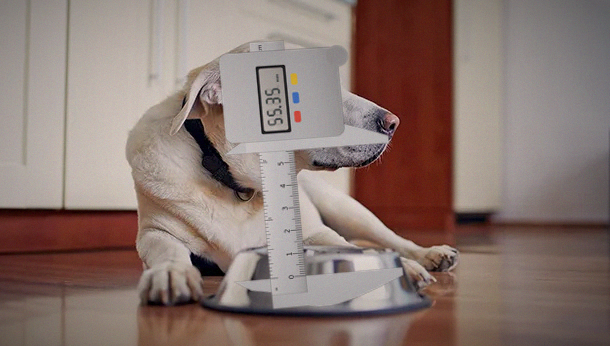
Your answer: {"value": 55.35, "unit": "mm"}
